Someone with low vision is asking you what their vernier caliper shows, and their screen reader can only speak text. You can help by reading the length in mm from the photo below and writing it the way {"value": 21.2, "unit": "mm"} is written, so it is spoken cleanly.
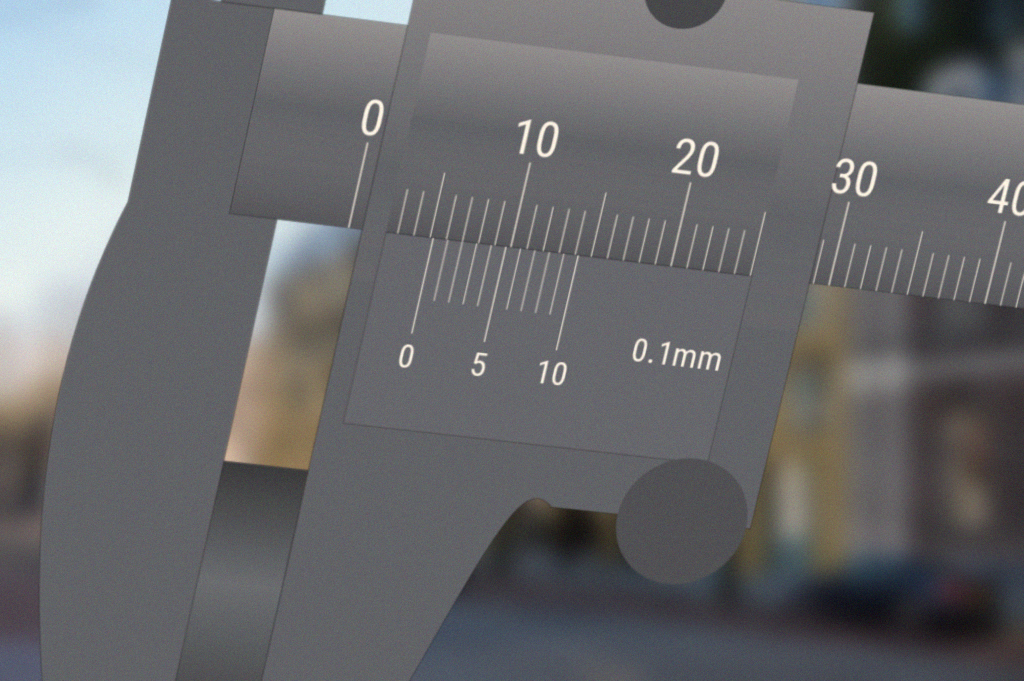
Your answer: {"value": 5.2, "unit": "mm"}
